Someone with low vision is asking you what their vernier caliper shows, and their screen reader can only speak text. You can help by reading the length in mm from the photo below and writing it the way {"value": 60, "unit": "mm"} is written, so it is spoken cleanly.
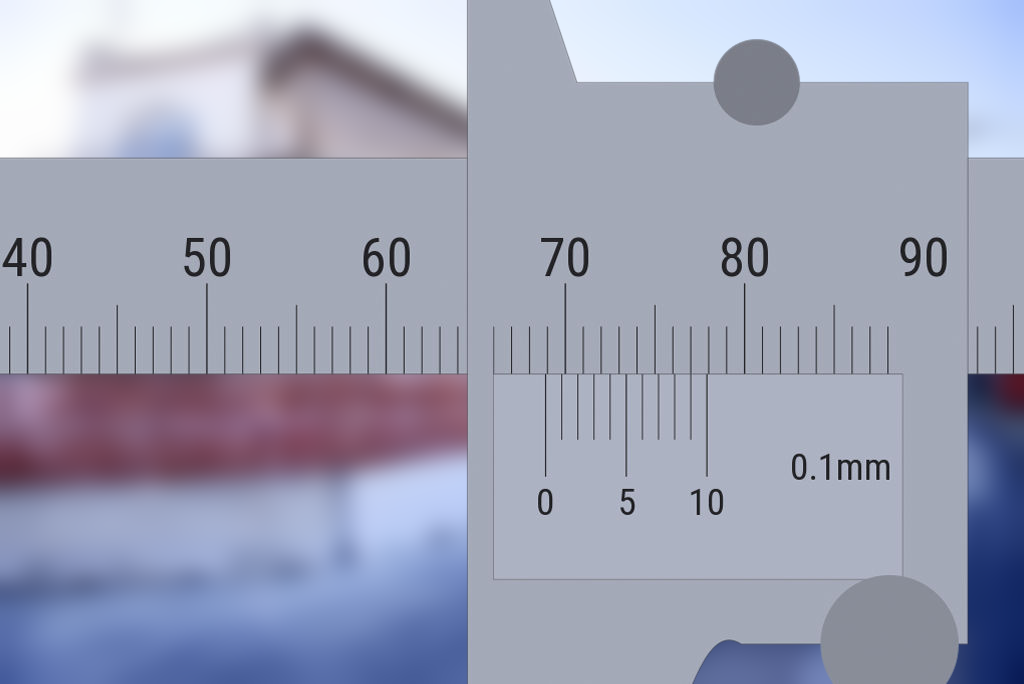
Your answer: {"value": 68.9, "unit": "mm"}
